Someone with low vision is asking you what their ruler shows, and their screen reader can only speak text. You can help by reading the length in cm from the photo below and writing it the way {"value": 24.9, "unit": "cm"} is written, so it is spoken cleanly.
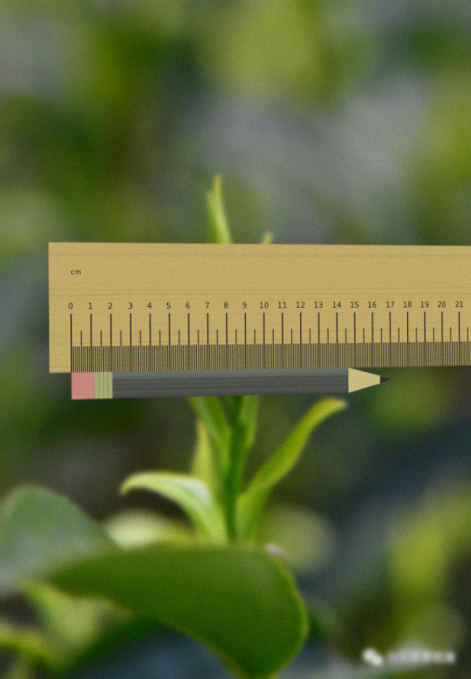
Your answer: {"value": 17, "unit": "cm"}
